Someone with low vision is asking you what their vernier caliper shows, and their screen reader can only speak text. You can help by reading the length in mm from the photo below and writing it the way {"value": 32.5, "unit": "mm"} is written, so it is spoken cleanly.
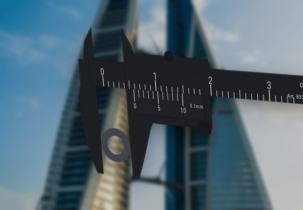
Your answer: {"value": 5.8, "unit": "mm"}
